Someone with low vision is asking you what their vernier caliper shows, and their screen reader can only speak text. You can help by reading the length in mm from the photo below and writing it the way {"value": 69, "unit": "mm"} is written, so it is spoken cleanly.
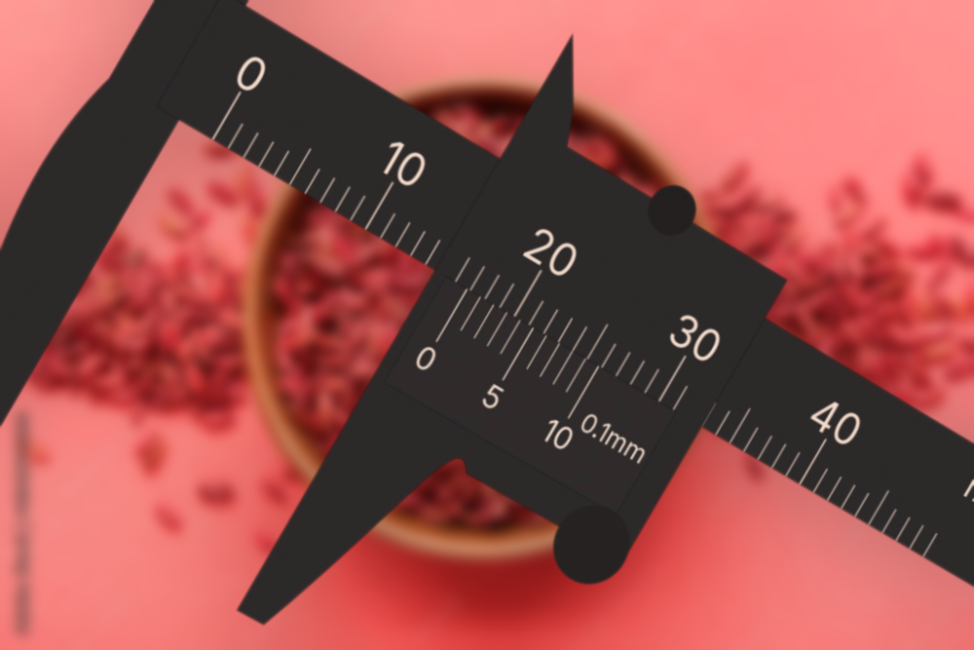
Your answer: {"value": 16.8, "unit": "mm"}
